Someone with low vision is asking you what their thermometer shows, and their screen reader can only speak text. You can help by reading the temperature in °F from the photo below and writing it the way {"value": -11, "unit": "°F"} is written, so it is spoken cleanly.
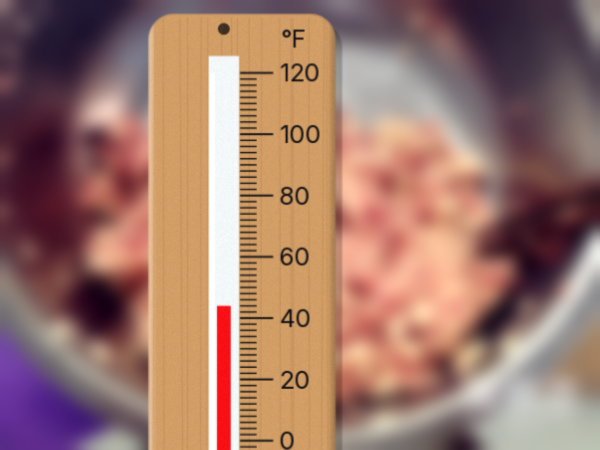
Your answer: {"value": 44, "unit": "°F"}
